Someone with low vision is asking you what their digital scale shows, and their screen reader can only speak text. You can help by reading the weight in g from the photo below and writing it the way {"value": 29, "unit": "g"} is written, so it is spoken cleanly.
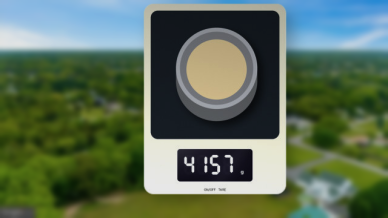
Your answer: {"value": 4157, "unit": "g"}
